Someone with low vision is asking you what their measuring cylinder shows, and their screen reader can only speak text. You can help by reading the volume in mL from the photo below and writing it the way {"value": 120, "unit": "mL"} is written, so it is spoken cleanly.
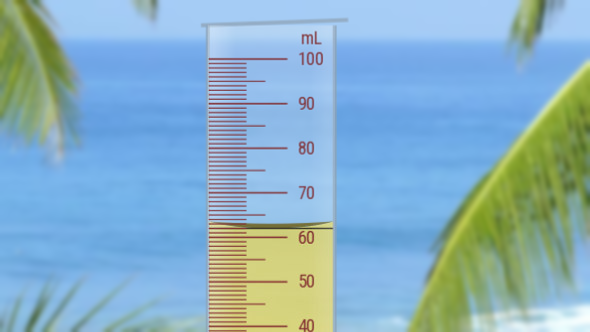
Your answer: {"value": 62, "unit": "mL"}
